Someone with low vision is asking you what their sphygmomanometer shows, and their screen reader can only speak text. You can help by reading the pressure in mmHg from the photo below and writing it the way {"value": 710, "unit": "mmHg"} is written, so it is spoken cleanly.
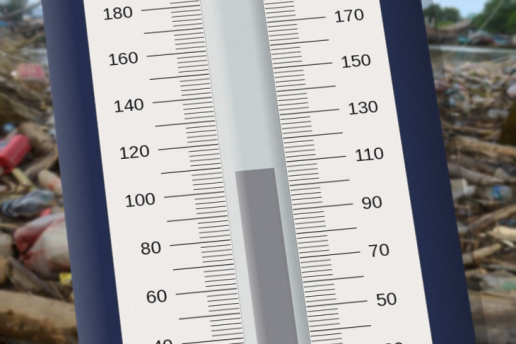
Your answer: {"value": 108, "unit": "mmHg"}
